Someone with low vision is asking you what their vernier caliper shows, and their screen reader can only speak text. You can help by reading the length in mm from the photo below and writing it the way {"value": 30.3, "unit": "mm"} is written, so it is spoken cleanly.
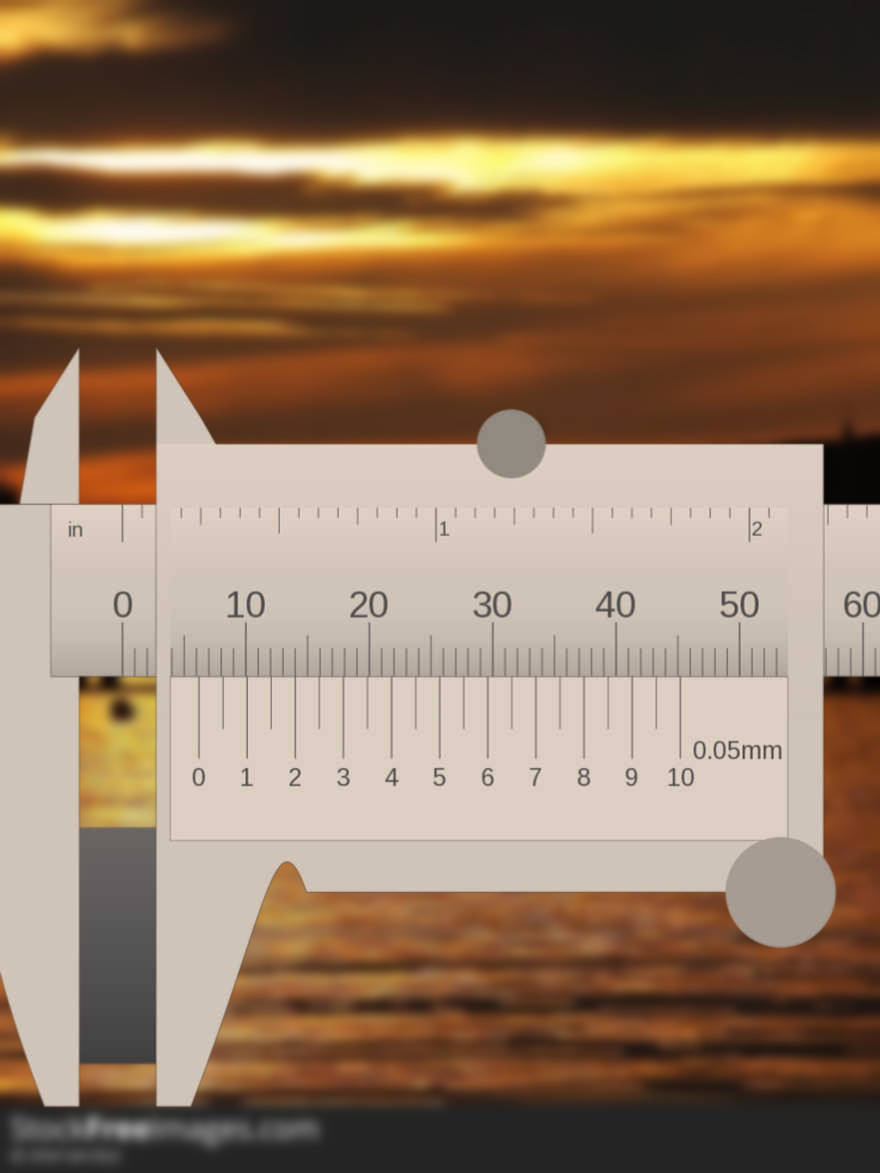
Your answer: {"value": 6.2, "unit": "mm"}
